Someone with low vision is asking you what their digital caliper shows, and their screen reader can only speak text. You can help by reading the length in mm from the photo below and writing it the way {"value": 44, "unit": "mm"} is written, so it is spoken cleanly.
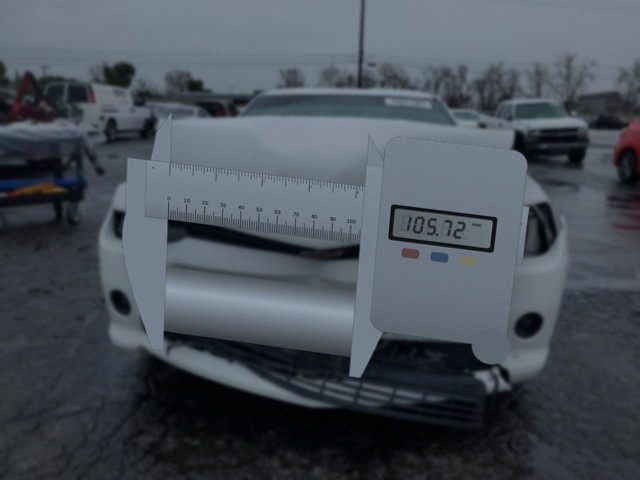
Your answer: {"value": 105.72, "unit": "mm"}
